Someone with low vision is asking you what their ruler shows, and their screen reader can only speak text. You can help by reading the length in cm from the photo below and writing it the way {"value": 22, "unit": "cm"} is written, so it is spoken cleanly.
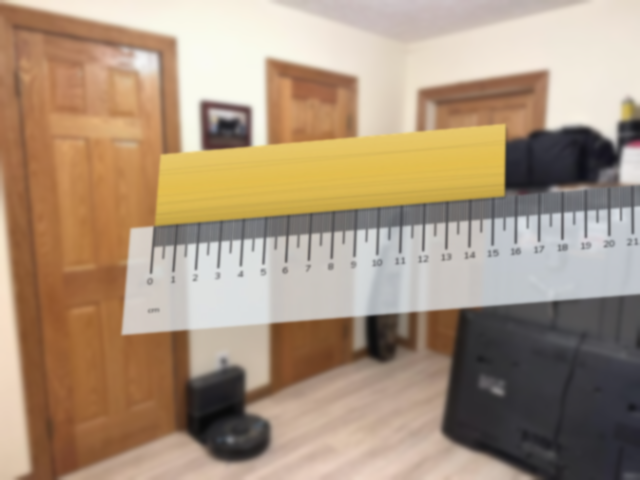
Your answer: {"value": 15.5, "unit": "cm"}
